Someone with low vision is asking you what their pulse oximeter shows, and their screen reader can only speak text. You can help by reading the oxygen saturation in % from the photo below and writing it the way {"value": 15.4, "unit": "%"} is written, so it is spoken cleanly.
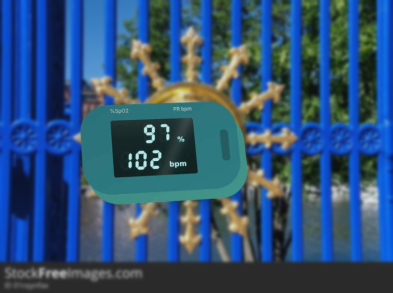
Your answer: {"value": 97, "unit": "%"}
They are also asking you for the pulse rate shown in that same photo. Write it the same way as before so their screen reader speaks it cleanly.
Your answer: {"value": 102, "unit": "bpm"}
